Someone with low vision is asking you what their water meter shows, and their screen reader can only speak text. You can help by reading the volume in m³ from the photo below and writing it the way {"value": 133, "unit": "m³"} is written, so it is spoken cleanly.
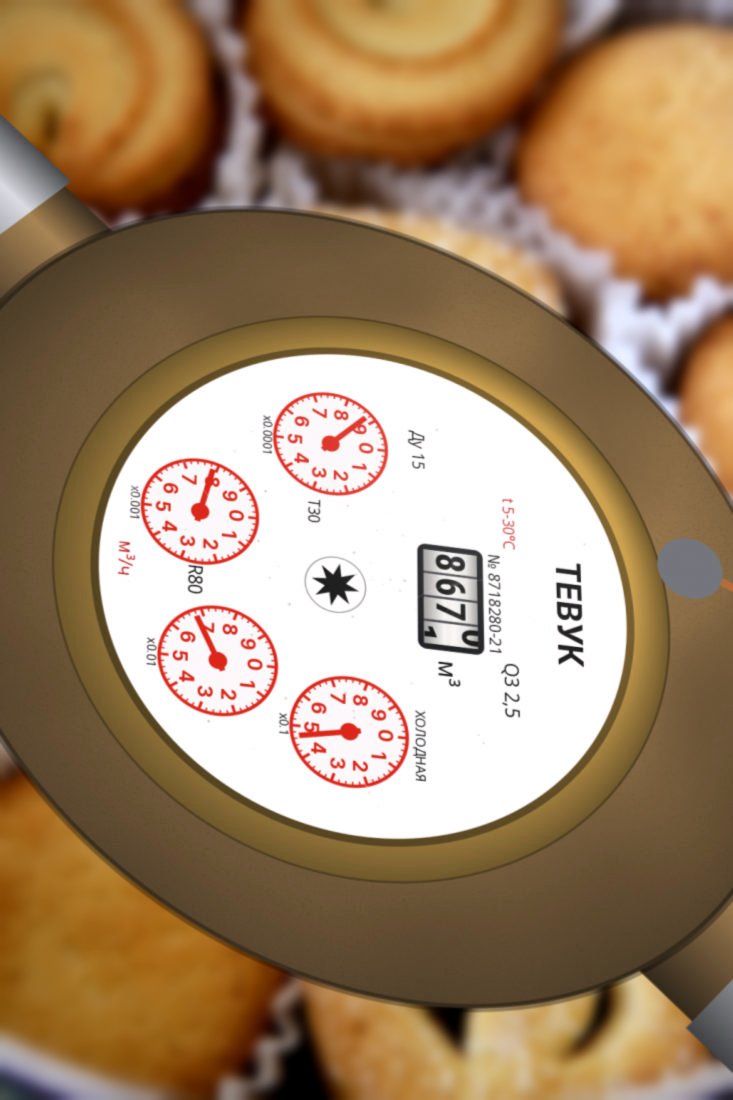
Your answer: {"value": 8670.4678, "unit": "m³"}
